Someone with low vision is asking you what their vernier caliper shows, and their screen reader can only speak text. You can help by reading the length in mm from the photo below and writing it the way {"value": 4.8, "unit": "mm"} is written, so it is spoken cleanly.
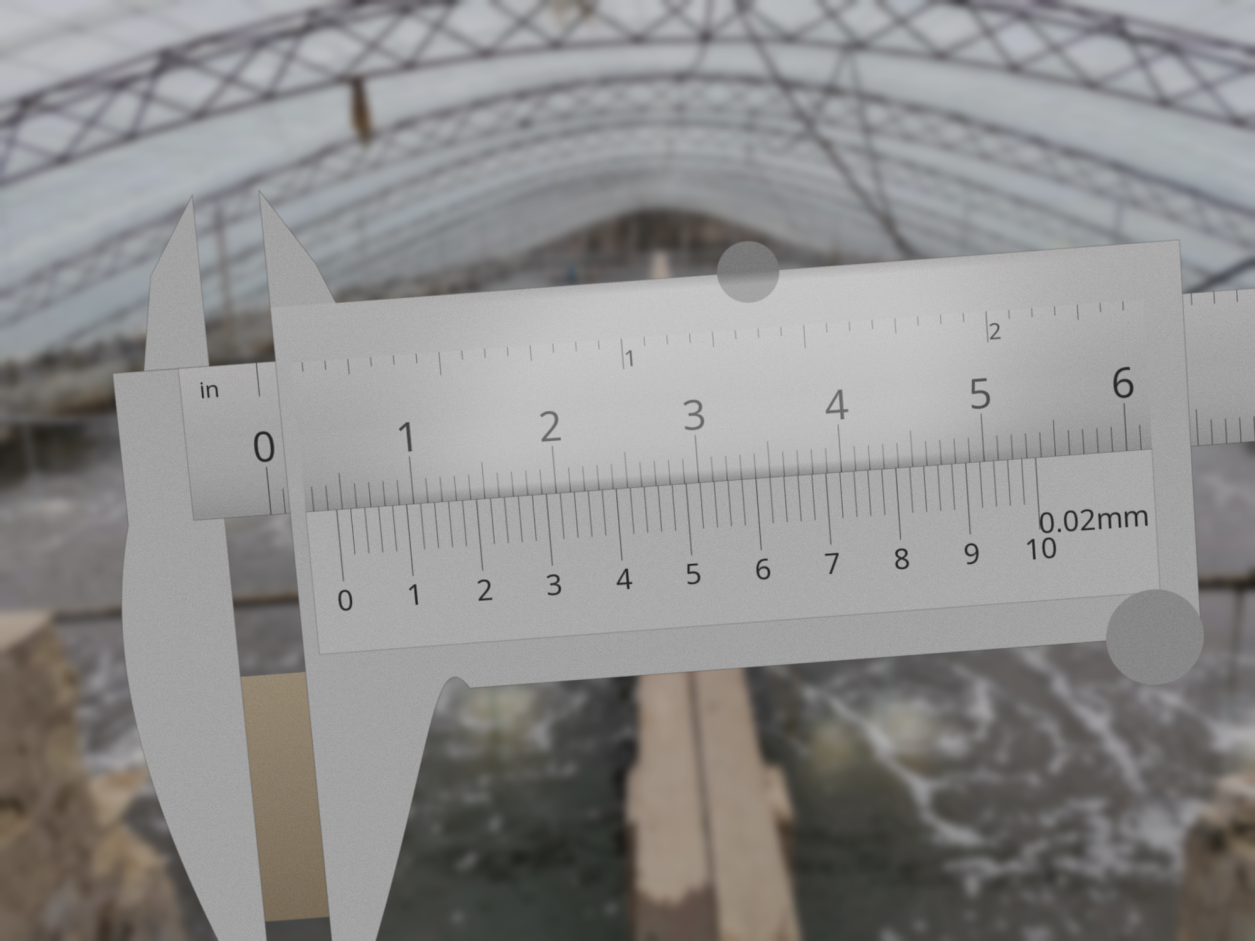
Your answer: {"value": 4.6, "unit": "mm"}
